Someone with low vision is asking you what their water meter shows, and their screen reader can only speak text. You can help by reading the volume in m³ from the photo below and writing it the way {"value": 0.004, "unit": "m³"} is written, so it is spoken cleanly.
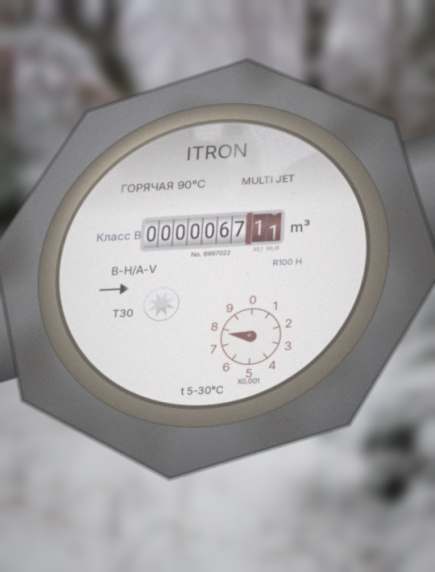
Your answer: {"value": 67.107, "unit": "m³"}
